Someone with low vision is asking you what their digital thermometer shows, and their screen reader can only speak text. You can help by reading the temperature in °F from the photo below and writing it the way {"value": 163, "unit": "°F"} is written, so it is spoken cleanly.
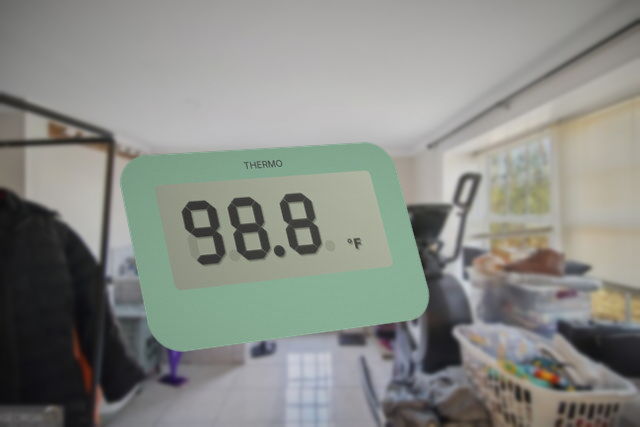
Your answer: {"value": 98.8, "unit": "°F"}
